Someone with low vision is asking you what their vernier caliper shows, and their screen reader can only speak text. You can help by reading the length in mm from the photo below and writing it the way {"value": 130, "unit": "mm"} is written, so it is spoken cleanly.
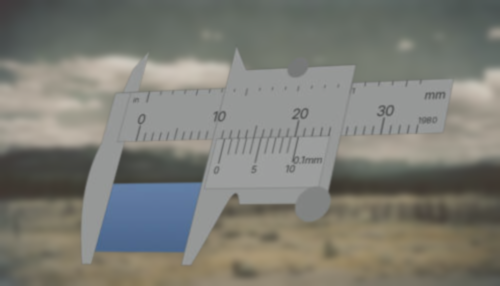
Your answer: {"value": 11.4, "unit": "mm"}
